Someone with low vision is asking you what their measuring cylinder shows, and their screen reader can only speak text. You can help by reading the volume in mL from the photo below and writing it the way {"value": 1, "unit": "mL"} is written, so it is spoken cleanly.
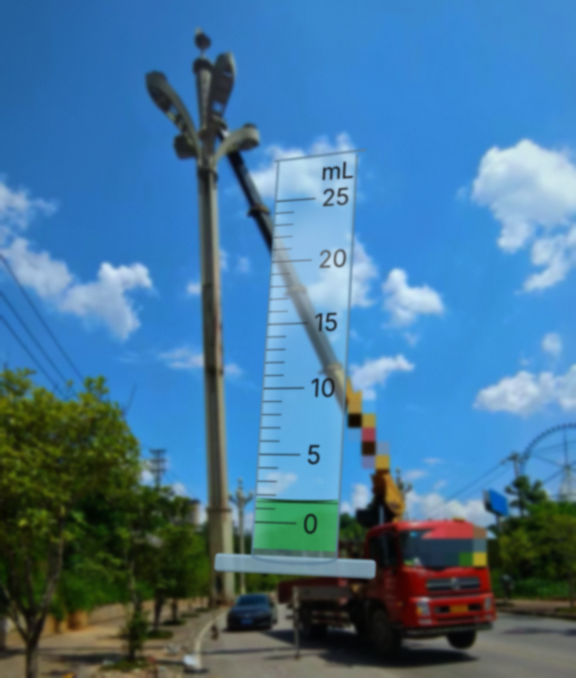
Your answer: {"value": 1.5, "unit": "mL"}
